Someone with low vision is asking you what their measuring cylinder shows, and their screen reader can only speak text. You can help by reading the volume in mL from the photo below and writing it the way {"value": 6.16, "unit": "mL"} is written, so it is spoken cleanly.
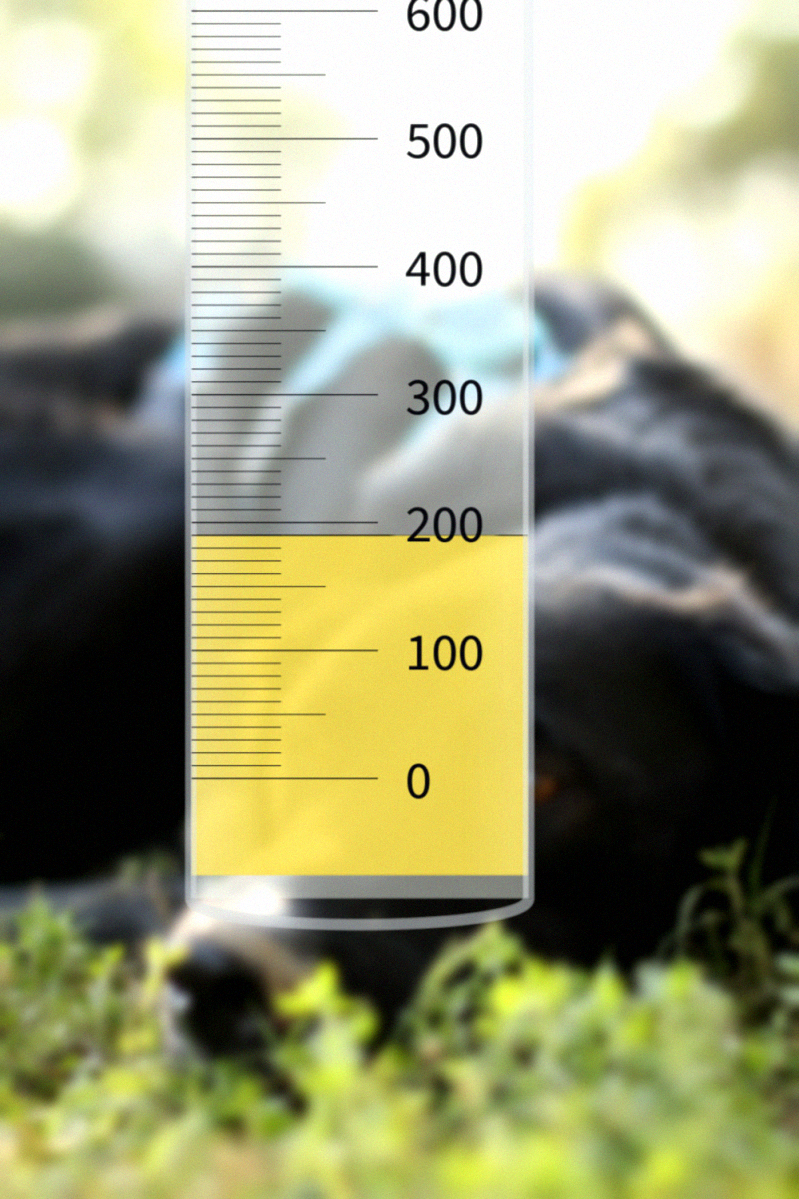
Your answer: {"value": 190, "unit": "mL"}
